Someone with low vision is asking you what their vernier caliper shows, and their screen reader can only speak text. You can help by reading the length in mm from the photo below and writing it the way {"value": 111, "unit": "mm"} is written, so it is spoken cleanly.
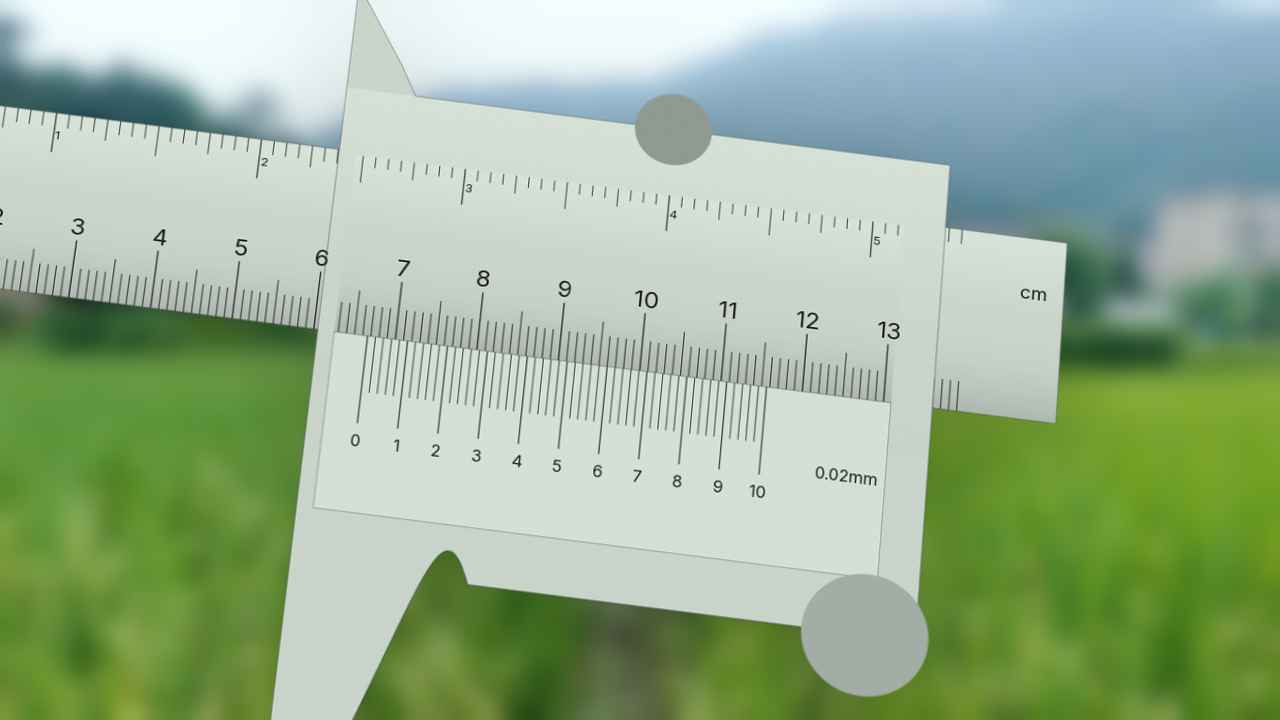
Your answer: {"value": 66.6, "unit": "mm"}
